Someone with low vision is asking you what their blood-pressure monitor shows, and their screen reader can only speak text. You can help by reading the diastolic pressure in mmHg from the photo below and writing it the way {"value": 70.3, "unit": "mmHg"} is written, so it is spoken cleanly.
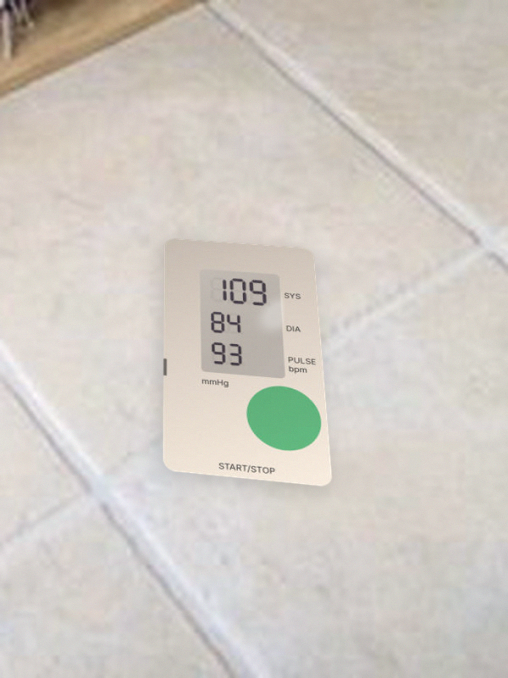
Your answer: {"value": 84, "unit": "mmHg"}
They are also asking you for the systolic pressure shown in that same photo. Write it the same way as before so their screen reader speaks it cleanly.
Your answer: {"value": 109, "unit": "mmHg"}
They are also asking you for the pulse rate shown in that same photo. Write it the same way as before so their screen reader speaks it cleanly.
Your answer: {"value": 93, "unit": "bpm"}
